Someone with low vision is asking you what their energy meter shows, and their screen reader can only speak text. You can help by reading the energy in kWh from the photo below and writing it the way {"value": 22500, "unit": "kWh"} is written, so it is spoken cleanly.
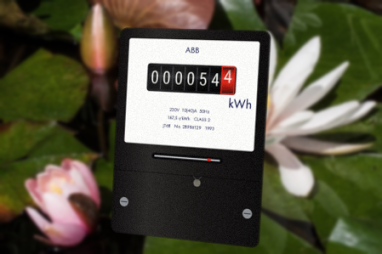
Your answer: {"value": 54.4, "unit": "kWh"}
